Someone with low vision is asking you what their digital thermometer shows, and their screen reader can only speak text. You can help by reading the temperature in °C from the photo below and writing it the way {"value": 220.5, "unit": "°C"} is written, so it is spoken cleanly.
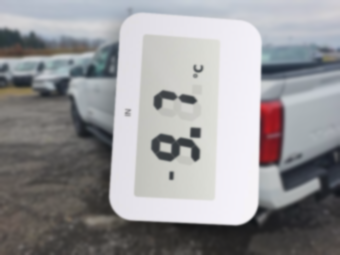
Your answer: {"value": -9.7, "unit": "°C"}
